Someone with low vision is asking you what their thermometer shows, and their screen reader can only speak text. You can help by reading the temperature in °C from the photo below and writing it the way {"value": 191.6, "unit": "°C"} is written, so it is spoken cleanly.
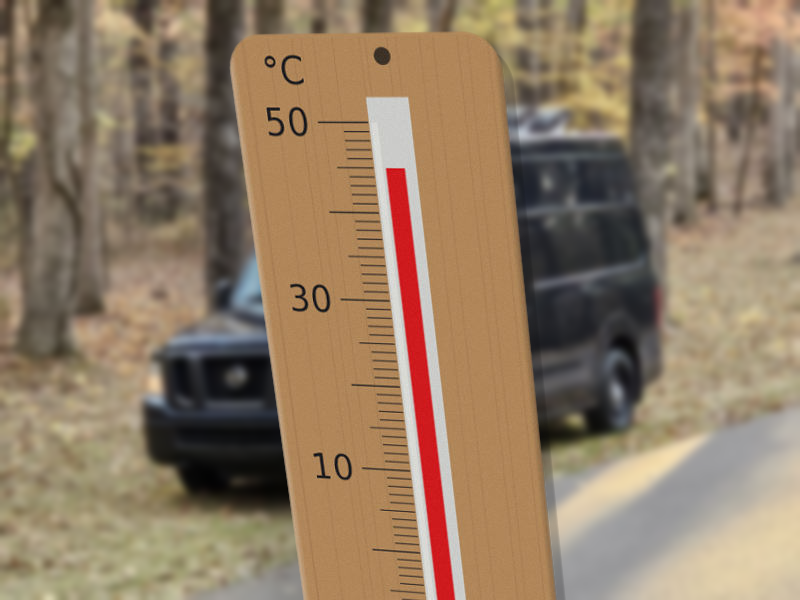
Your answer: {"value": 45, "unit": "°C"}
